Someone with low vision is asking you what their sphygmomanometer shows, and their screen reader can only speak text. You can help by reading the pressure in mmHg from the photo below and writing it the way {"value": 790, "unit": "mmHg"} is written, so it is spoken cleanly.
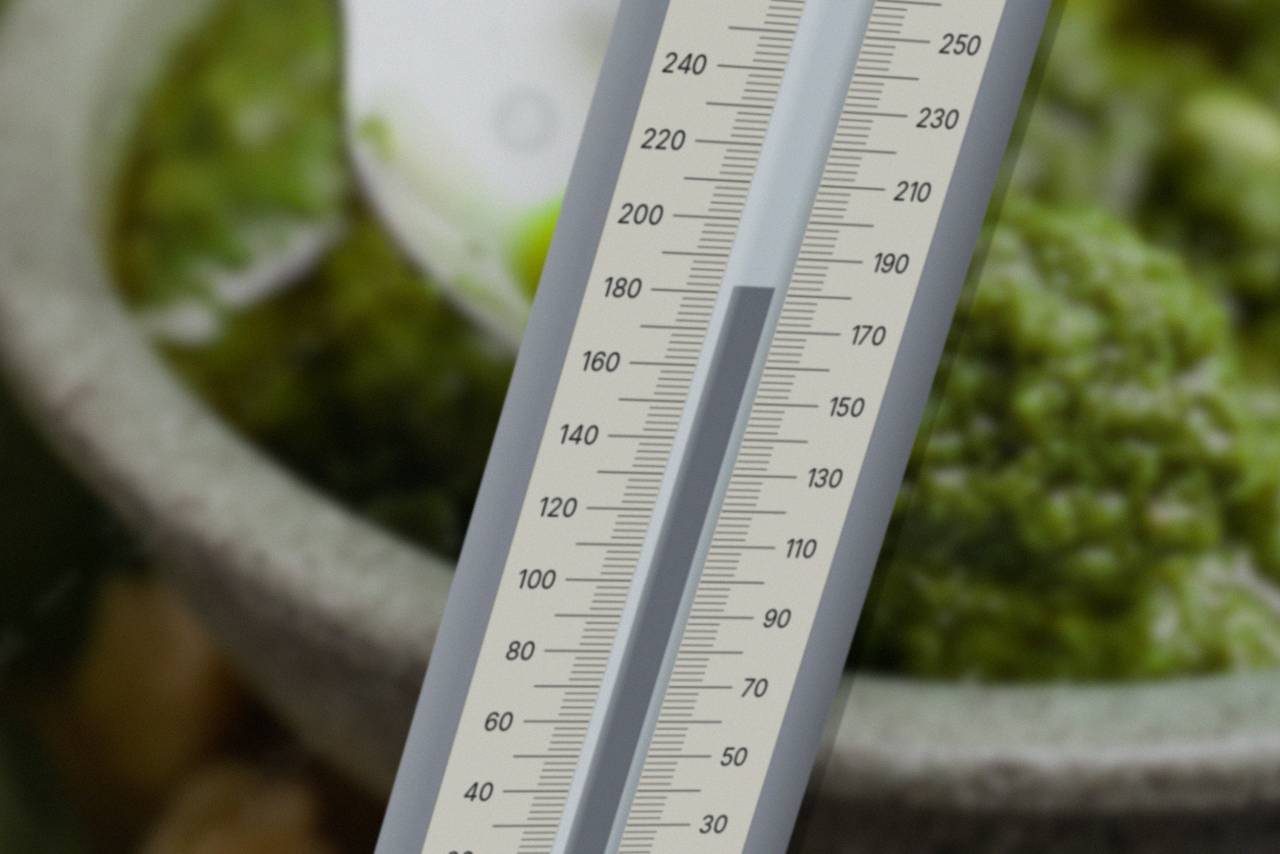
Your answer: {"value": 182, "unit": "mmHg"}
